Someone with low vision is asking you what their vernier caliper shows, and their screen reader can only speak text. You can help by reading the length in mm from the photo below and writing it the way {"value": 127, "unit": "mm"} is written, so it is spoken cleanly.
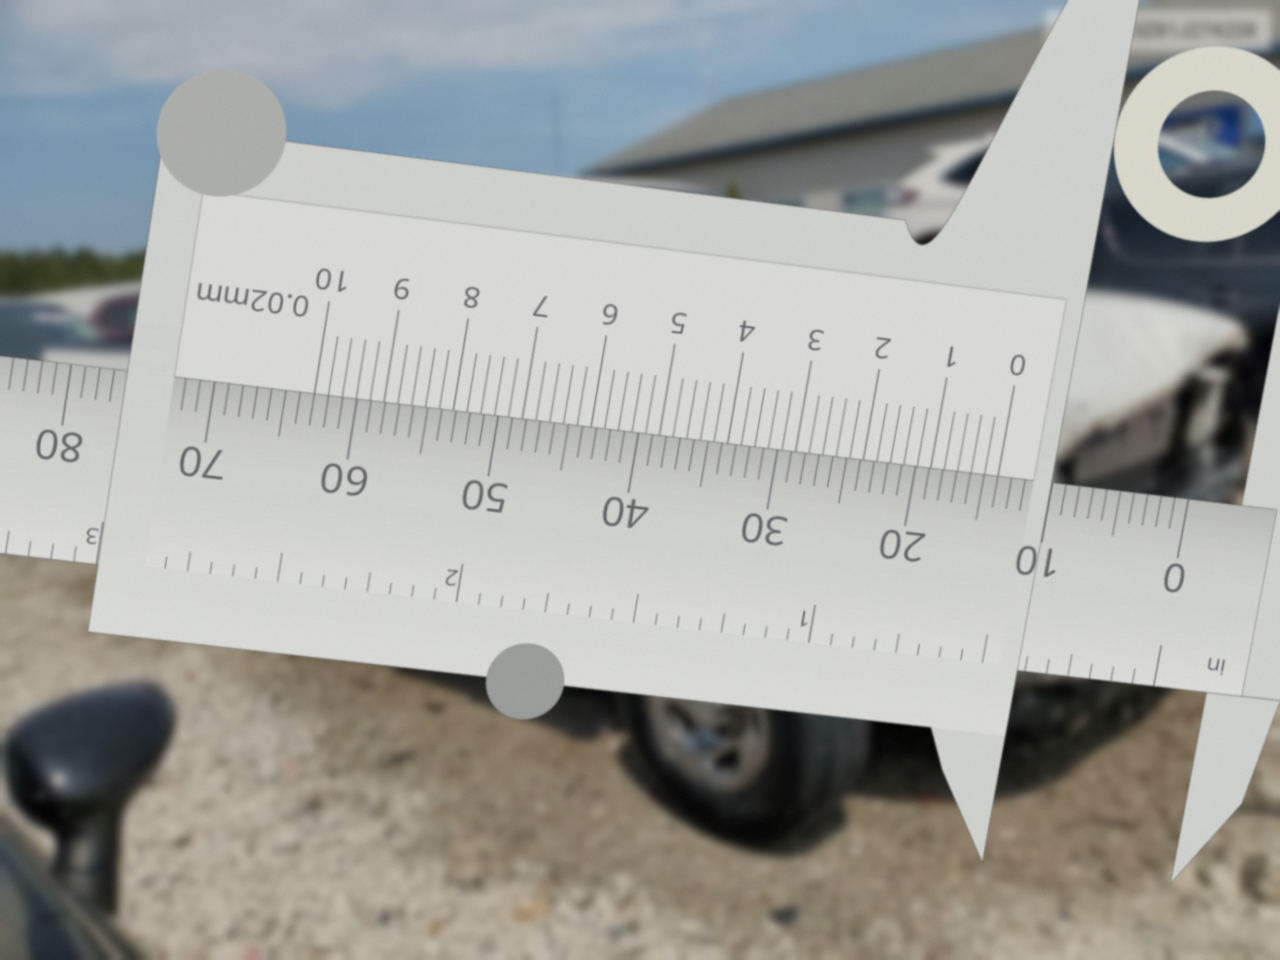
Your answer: {"value": 14.0, "unit": "mm"}
